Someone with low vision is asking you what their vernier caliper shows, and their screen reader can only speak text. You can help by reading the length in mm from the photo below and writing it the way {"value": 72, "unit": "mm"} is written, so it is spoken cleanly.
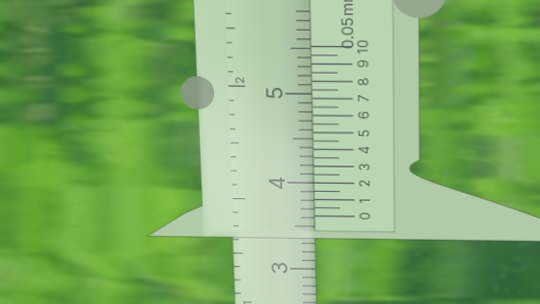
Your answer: {"value": 36.2, "unit": "mm"}
